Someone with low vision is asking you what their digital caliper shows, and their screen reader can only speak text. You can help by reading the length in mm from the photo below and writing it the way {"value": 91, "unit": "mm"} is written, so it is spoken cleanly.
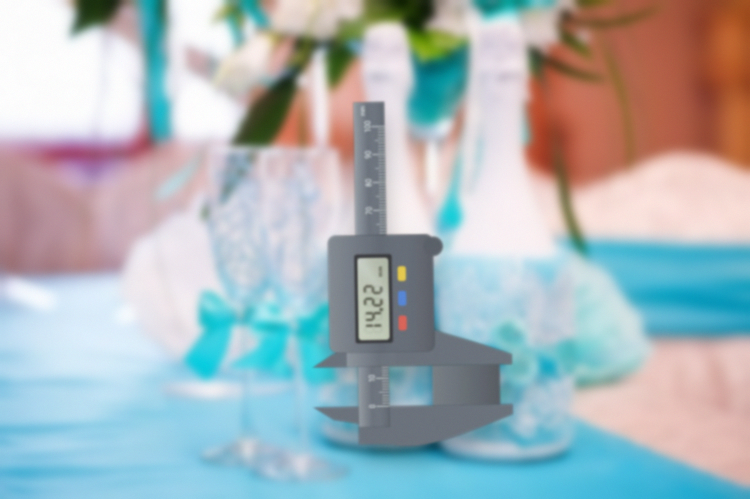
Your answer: {"value": 14.22, "unit": "mm"}
